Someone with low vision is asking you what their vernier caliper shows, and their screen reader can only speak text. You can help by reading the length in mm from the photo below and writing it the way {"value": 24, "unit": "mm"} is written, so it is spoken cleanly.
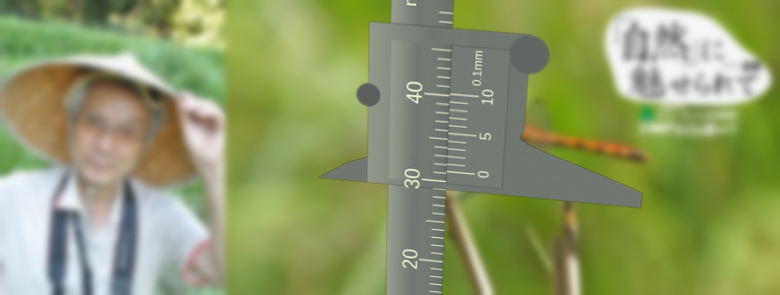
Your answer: {"value": 31.2, "unit": "mm"}
